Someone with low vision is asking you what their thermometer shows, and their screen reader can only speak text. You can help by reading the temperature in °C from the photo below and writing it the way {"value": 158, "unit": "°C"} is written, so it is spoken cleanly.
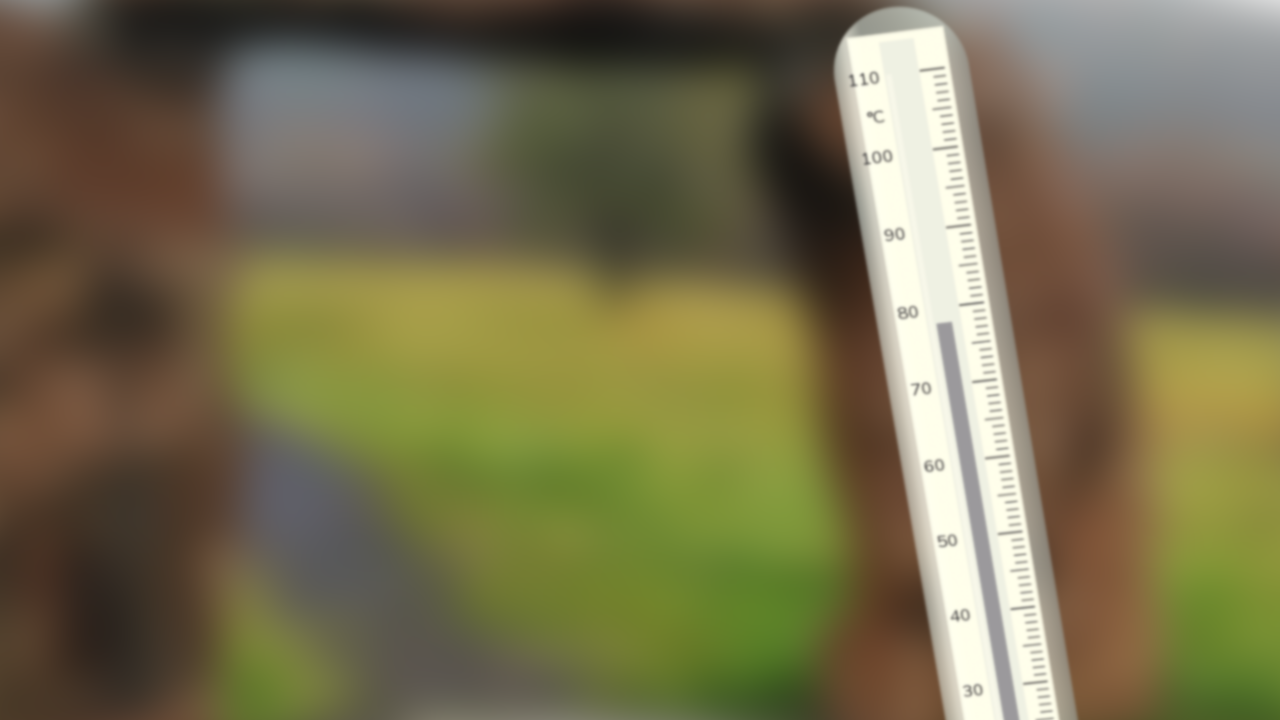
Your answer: {"value": 78, "unit": "°C"}
